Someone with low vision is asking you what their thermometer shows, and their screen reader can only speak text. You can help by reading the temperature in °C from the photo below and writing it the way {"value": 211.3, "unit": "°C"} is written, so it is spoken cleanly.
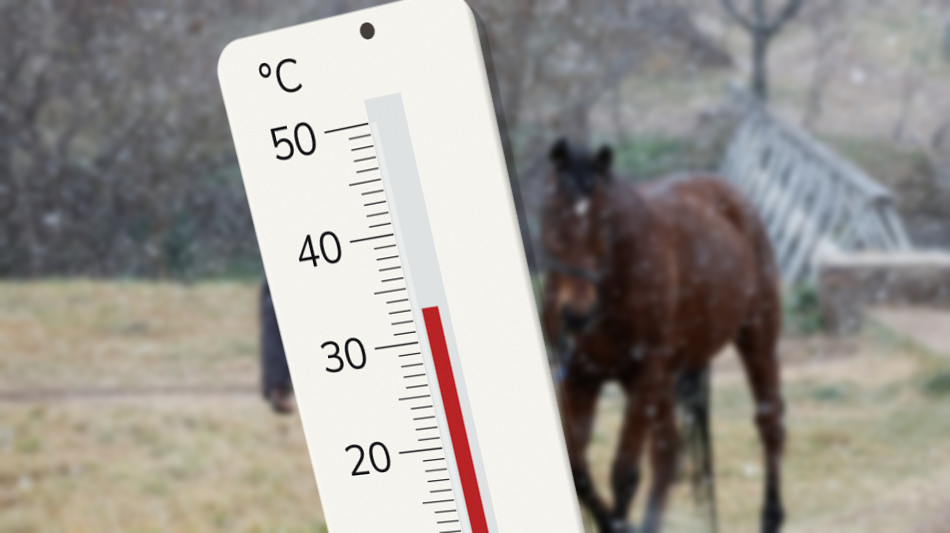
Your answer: {"value": 33, "unit": "°C"}
